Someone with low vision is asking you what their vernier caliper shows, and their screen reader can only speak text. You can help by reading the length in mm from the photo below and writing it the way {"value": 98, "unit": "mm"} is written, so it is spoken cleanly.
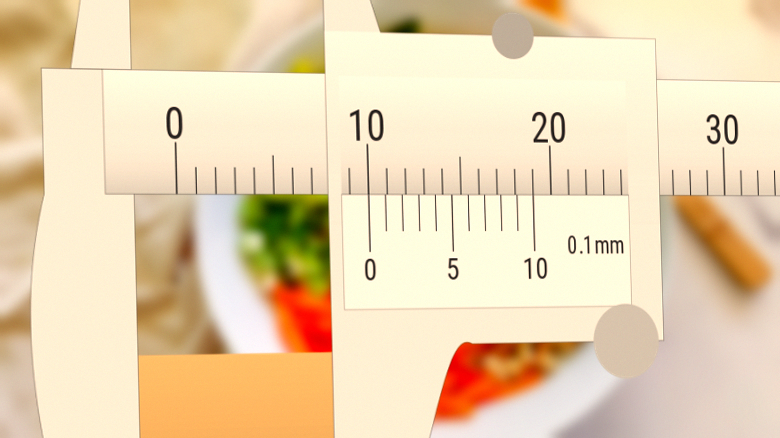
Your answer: {"value": 10.0, "unit": "mm"}
